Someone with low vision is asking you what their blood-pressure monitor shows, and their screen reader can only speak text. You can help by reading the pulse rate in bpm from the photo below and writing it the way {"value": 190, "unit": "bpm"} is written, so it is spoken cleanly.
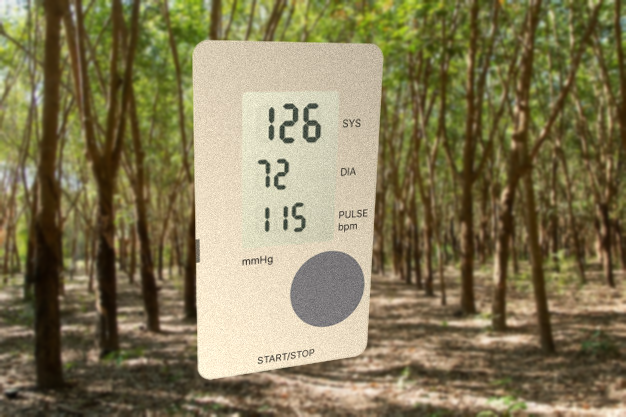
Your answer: {"value": 115, "unit": "bpm"}
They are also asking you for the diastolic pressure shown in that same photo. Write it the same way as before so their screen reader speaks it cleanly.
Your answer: {"value": 72, "unit": "mmHg"}
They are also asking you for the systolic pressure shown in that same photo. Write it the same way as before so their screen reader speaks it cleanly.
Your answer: {"value": 126, "unit": "mmHg"}
